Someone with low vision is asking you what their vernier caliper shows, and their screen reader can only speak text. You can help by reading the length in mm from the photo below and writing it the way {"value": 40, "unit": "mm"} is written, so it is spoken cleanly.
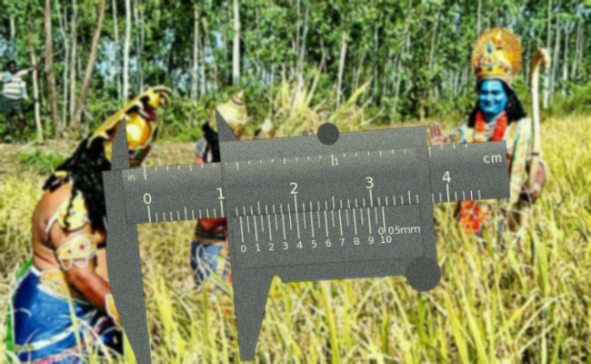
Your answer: {"value": 12.4, "unit": "mm"}
